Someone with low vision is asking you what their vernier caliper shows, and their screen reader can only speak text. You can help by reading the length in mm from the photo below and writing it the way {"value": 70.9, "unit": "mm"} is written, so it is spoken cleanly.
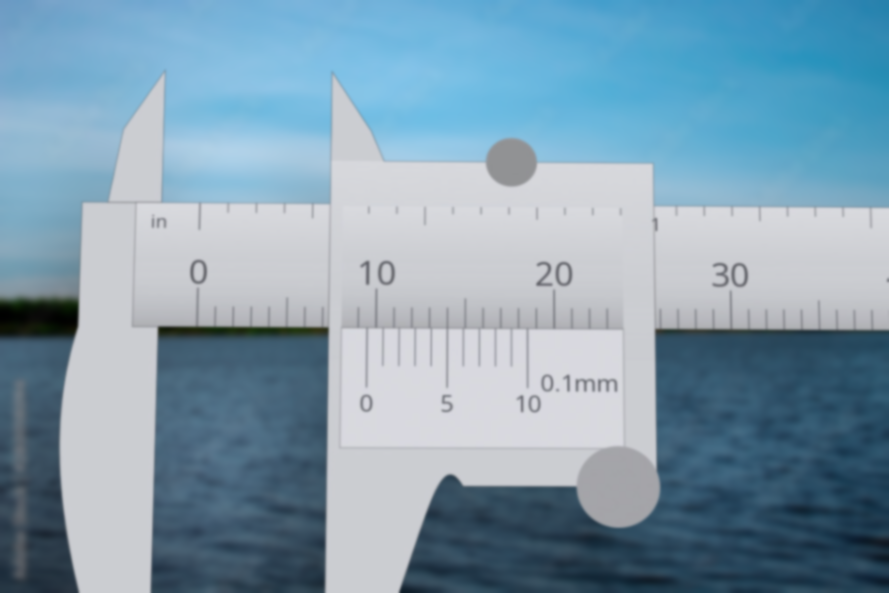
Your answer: {"value": 9.5, "unit": "mm"}
